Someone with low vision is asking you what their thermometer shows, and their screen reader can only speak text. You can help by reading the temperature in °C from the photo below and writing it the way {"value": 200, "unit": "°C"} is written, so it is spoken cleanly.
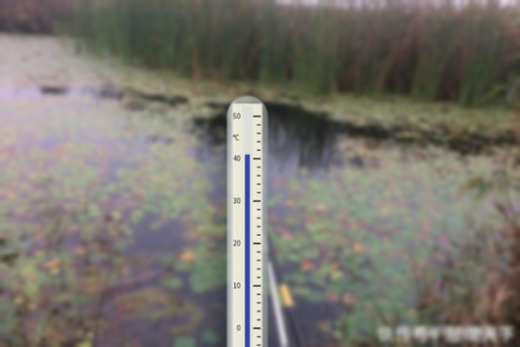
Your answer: {"value": 41, "unit": "°C"}
